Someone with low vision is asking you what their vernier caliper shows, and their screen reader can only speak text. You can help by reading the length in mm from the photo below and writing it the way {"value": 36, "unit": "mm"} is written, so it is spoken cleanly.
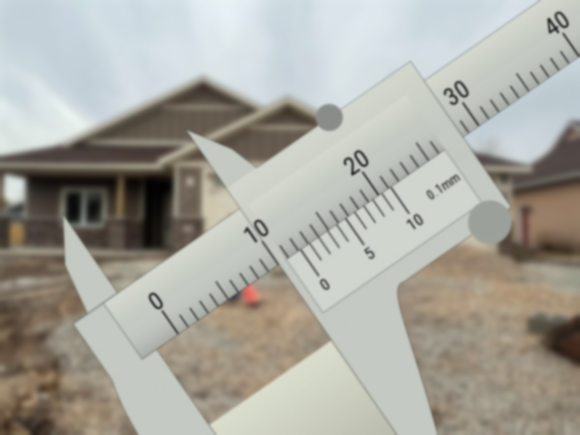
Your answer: {"value": 12.2, "unit": "mm"}
